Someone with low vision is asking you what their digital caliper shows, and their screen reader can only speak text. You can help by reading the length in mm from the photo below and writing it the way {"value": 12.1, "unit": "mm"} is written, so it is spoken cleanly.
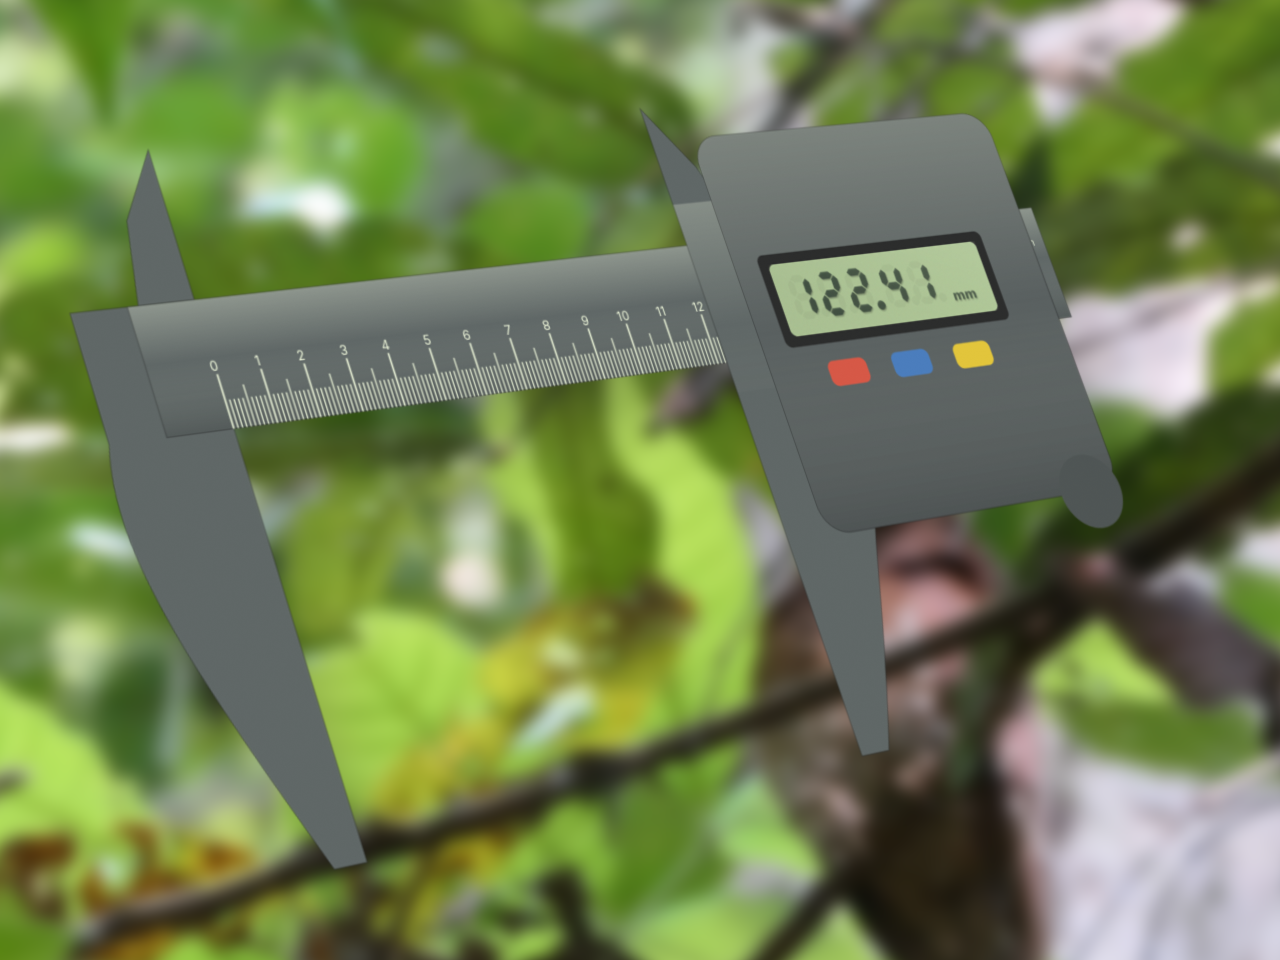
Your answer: {"value": 122.41, "unit": "mm"}
